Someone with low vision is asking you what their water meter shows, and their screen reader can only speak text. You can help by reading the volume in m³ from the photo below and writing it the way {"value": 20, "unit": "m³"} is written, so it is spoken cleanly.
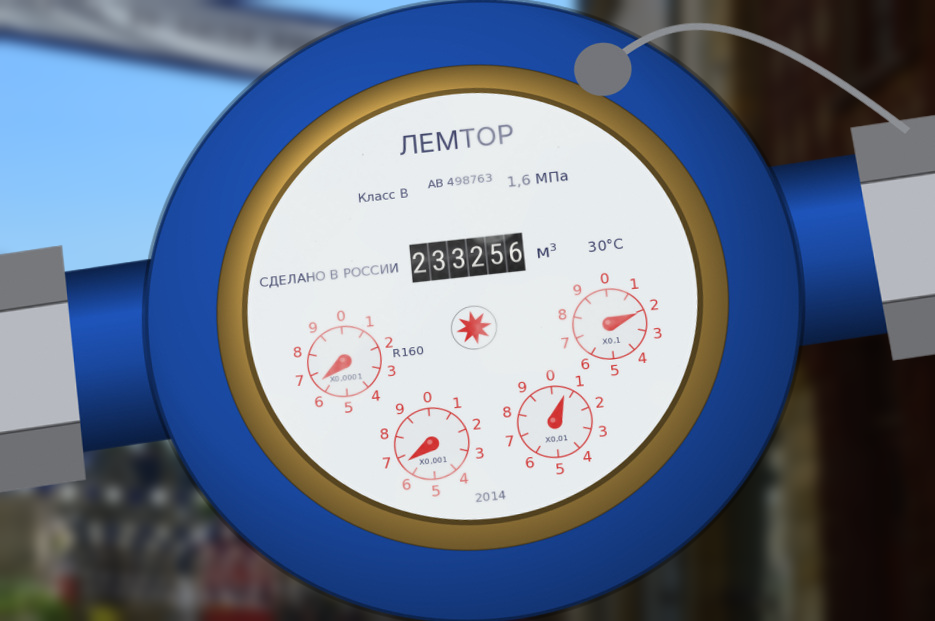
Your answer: {"value": 233256.2066, "unit": "m³"}
